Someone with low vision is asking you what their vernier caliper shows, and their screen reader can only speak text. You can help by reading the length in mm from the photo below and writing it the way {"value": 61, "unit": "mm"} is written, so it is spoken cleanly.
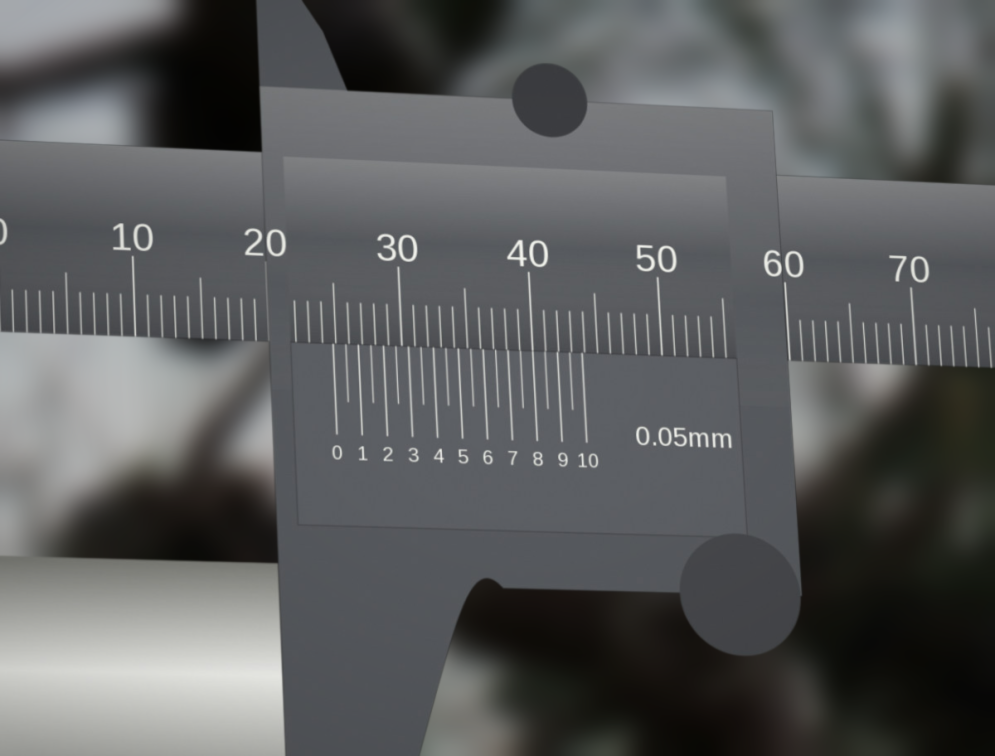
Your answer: {"value": 24.8, "unit": "mm"}
